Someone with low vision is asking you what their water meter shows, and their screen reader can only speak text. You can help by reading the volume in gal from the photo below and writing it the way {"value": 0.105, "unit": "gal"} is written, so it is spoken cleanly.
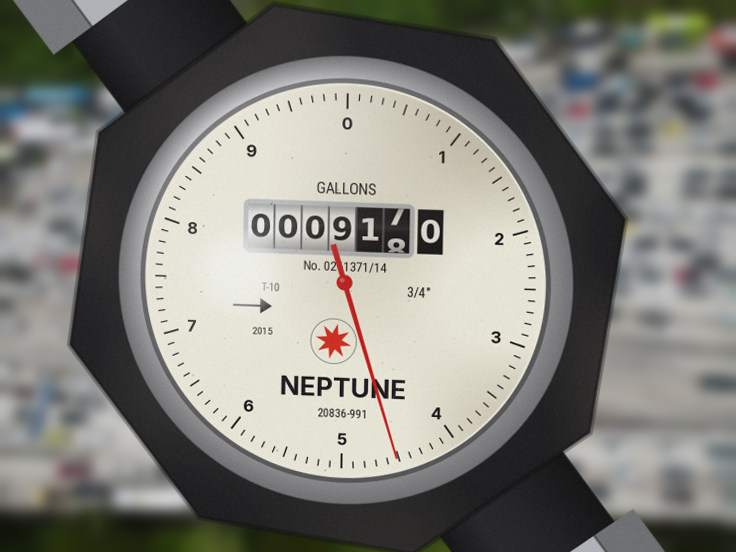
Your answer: {"value": 9174.5, "unit": "gal"}
